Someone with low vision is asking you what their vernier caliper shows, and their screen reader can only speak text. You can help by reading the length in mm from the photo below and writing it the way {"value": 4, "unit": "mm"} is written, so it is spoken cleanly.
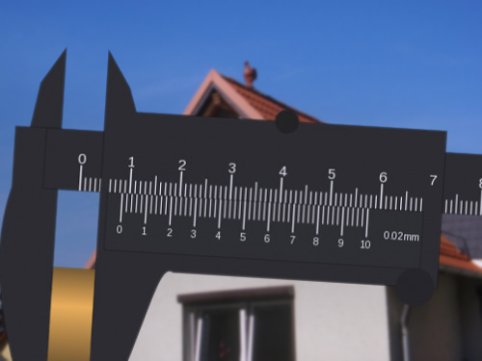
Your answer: {"value": 8.5, "unit": "mm"}
